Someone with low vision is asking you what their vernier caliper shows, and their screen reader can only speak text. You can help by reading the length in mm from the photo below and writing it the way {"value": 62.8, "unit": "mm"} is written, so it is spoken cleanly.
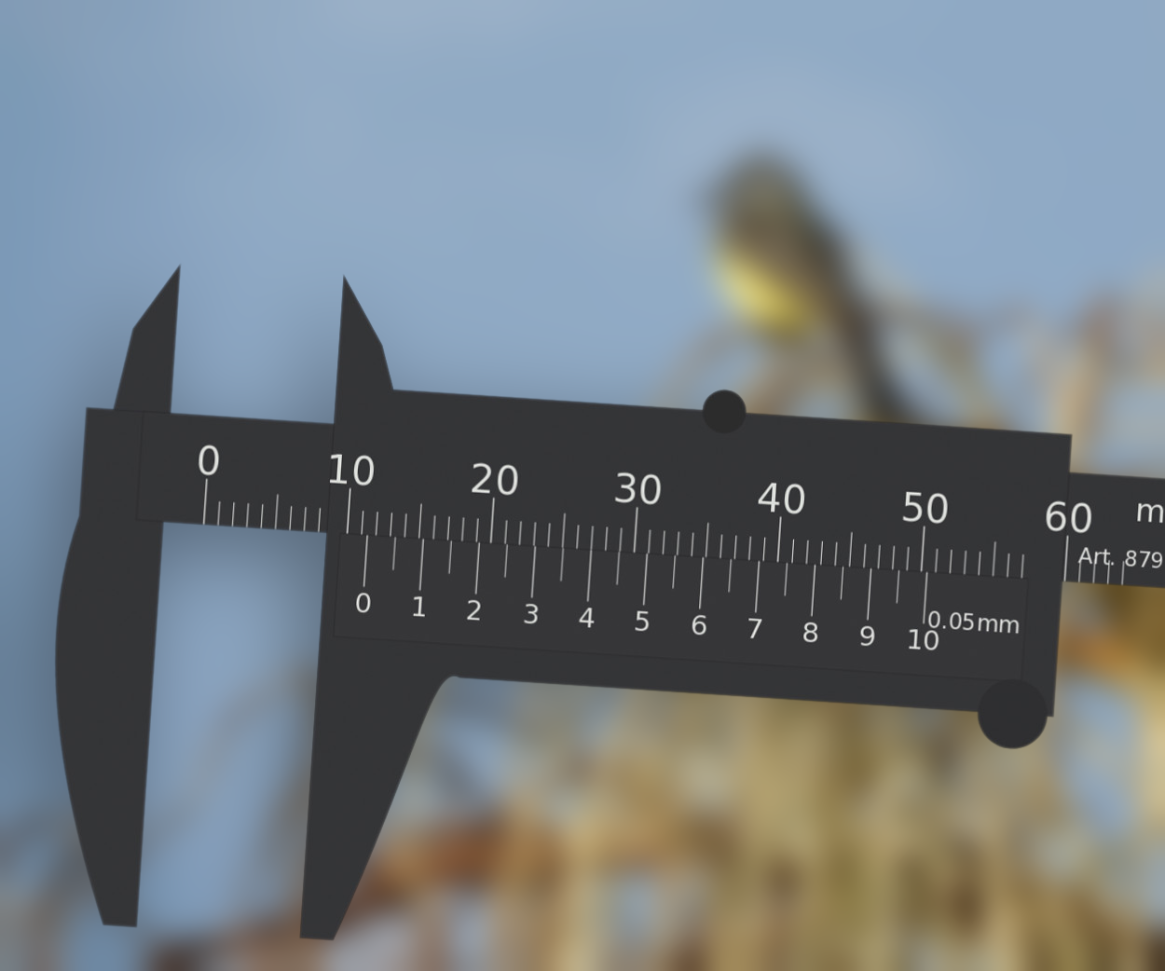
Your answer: {"value": 11.4, "unit": "mm"}
